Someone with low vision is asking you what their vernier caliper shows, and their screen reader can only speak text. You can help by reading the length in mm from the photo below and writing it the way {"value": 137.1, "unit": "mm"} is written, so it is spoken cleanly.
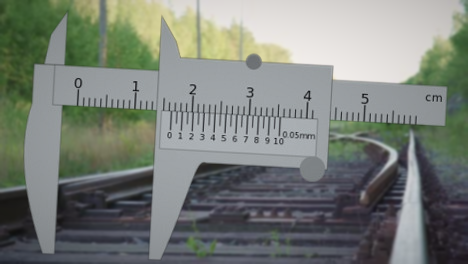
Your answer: {"value": 16.4, "unit": "mm"}
